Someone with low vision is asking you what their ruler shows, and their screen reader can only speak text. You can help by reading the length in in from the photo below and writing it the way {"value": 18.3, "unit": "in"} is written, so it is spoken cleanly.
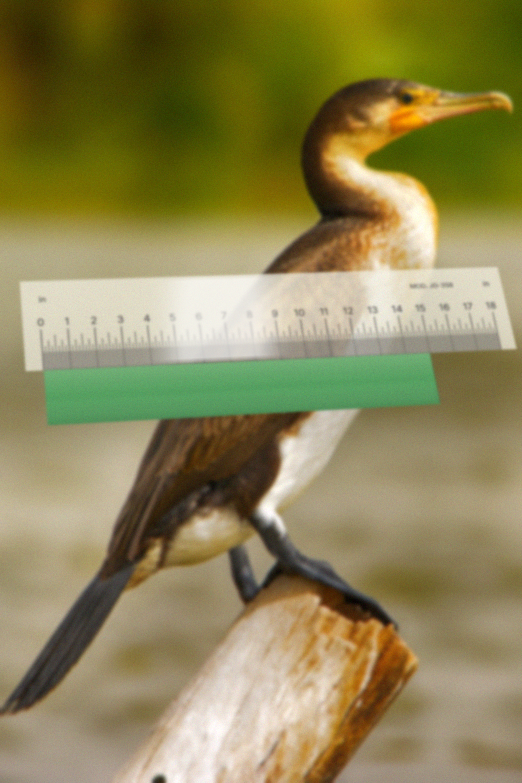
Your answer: {"value": 15, "unit": "in"}
